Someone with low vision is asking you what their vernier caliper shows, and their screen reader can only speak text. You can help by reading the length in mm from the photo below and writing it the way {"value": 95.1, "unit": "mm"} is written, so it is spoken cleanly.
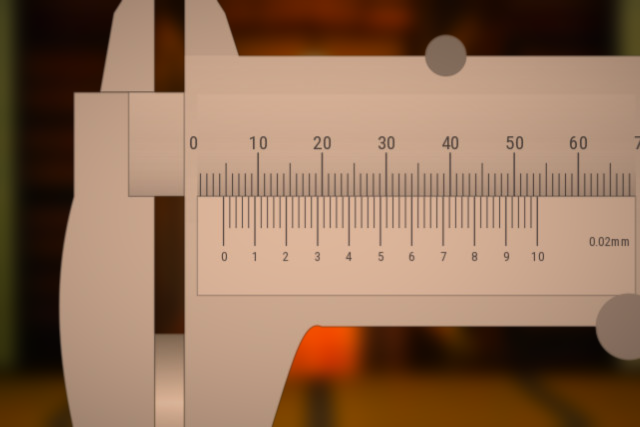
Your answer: {"value": 4.6, "unit": "mm"}
